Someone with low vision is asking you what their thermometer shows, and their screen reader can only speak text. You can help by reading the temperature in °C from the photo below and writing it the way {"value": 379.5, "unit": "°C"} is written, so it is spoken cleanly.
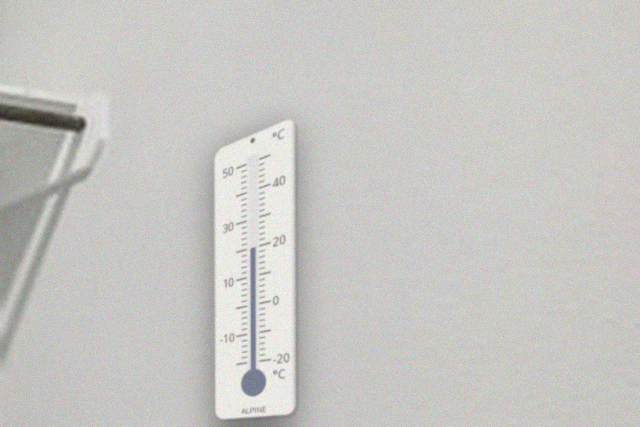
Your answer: {"value": 20, "unit": "°C"}
